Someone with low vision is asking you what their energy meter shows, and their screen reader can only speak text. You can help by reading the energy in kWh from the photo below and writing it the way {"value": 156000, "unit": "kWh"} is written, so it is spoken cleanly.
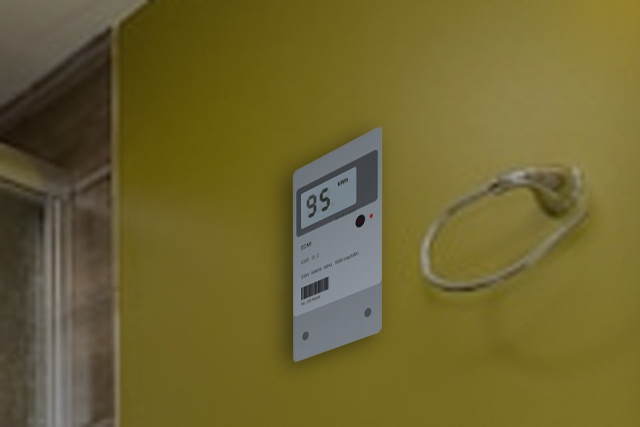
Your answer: {"value": 95, "unit": "kWh"}
